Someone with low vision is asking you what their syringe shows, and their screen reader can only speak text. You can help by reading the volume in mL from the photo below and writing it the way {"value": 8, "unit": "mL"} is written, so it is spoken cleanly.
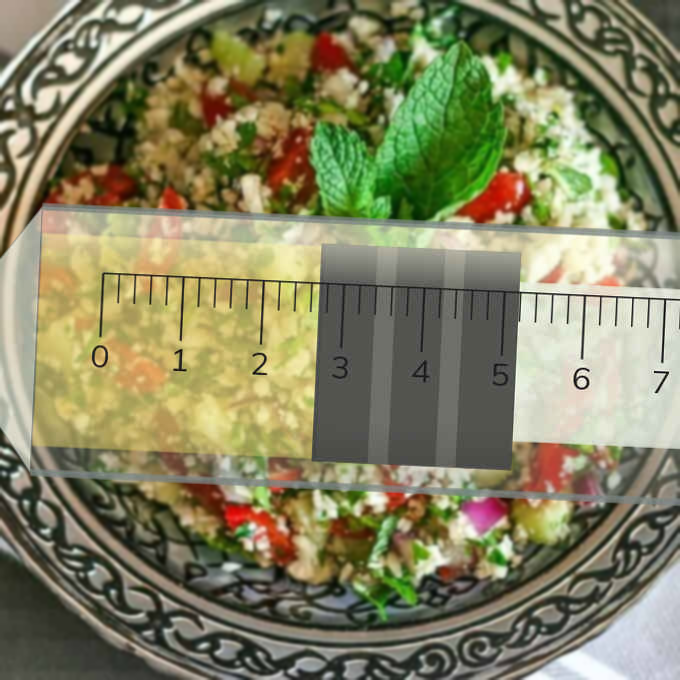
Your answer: {"value": 2.7, "unit": "mL"}
